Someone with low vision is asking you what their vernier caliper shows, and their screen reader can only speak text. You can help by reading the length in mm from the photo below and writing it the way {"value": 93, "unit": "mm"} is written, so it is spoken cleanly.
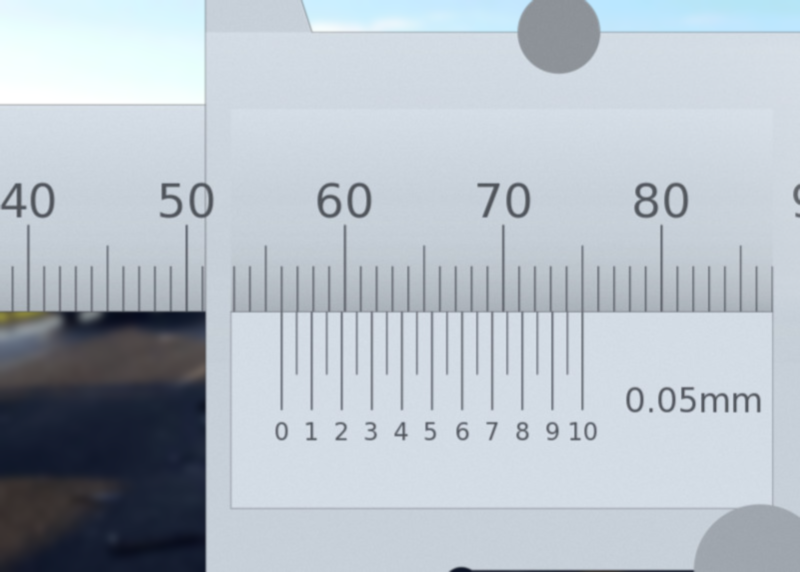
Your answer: {"value": 56.0, "unit": "mm"}
